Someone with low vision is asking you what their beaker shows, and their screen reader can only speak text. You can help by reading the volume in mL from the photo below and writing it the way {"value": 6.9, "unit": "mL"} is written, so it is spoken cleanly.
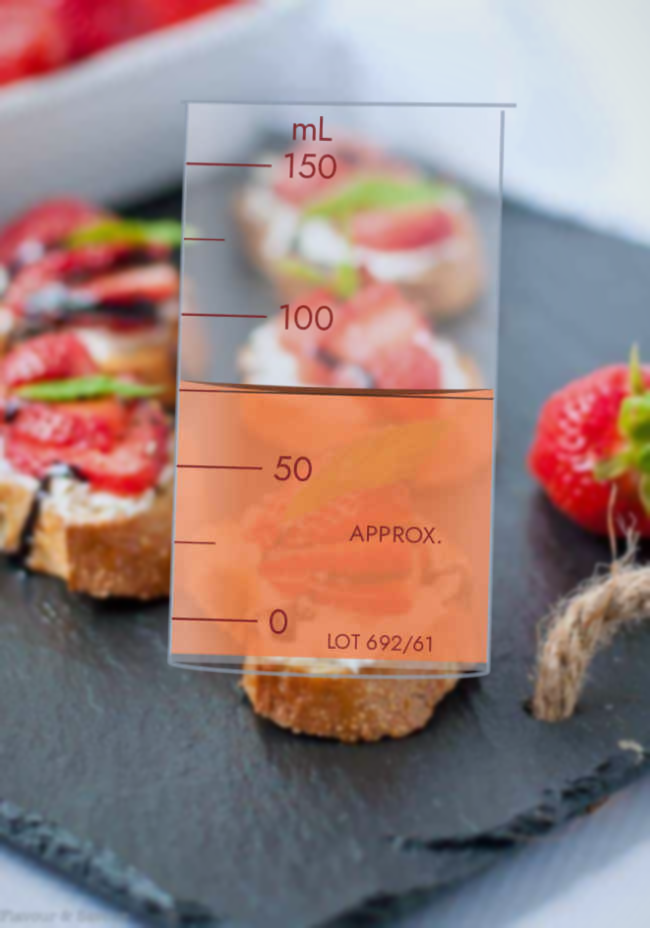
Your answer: {"value": 75, "unit": "mL"}
